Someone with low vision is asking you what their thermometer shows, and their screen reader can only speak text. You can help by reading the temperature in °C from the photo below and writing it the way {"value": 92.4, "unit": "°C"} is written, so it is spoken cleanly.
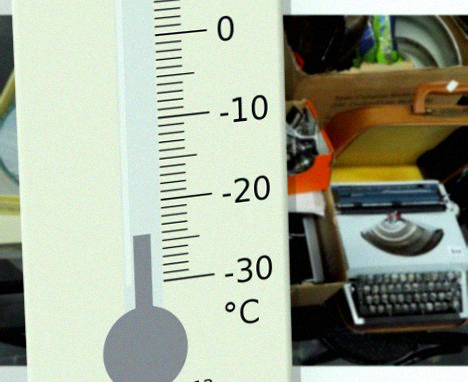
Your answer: {"value": -24, "unit": "°C"}
